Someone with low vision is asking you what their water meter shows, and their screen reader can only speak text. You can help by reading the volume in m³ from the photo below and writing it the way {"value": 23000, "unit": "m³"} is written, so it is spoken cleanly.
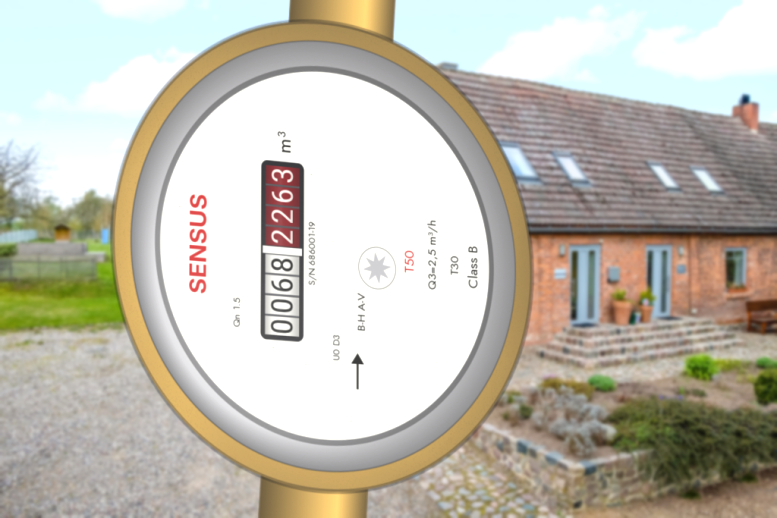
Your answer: {"value": 68.2263, "unit": "m³"}
